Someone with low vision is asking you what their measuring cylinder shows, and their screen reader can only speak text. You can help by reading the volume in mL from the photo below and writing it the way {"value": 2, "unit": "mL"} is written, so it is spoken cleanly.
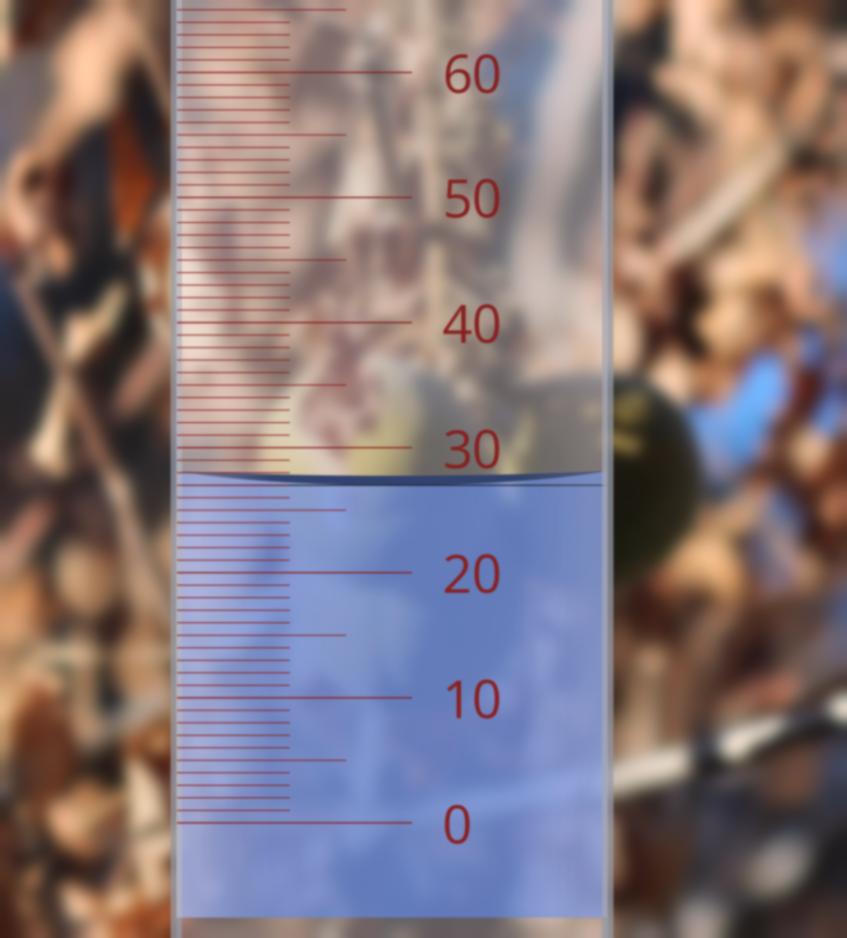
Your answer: {"value": 27, "unit": "mL"}
